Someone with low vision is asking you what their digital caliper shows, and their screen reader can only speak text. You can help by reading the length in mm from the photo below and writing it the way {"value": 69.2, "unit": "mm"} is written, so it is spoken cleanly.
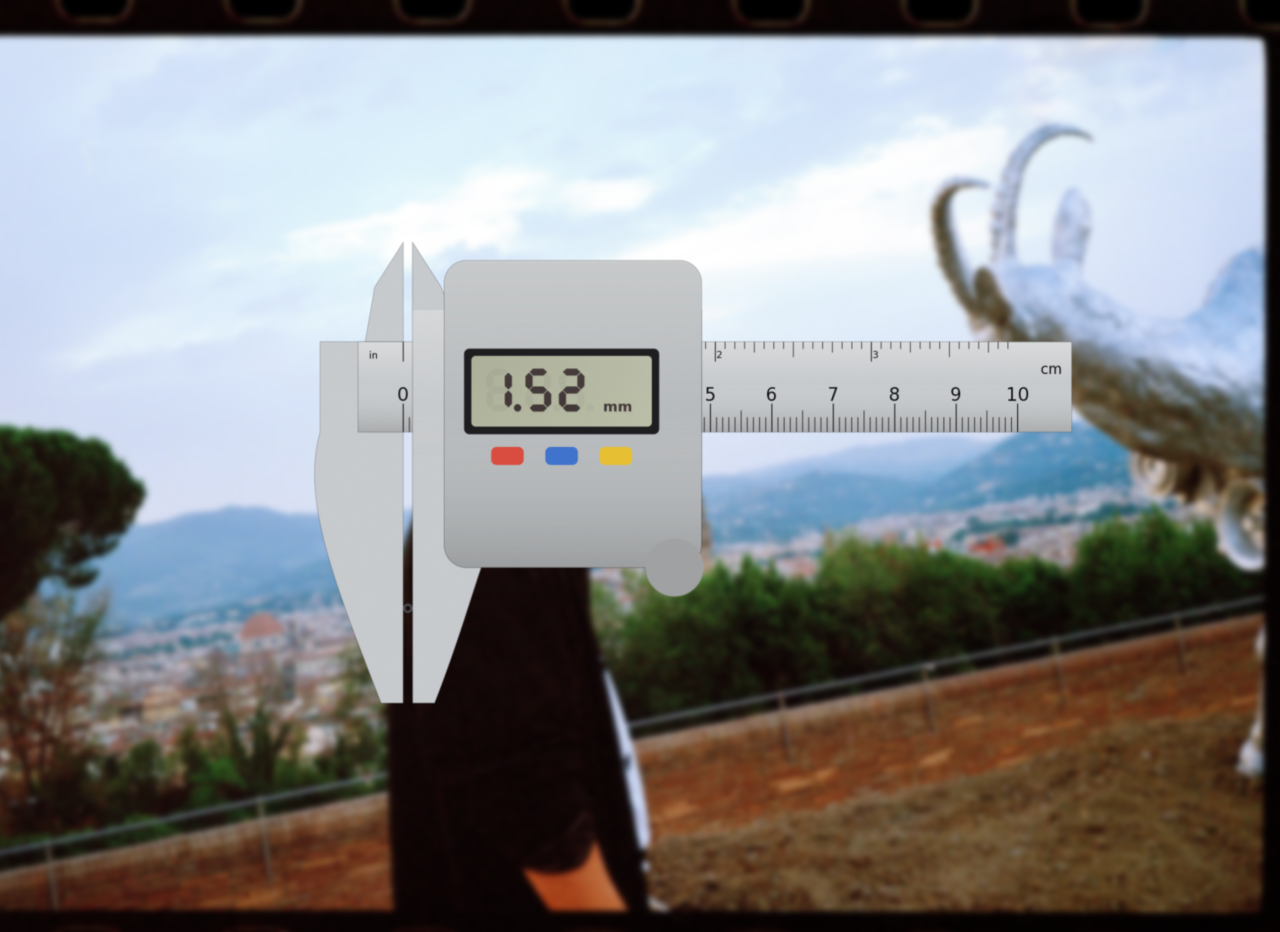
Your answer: {"value": 1.52, "unit": "mm"}
